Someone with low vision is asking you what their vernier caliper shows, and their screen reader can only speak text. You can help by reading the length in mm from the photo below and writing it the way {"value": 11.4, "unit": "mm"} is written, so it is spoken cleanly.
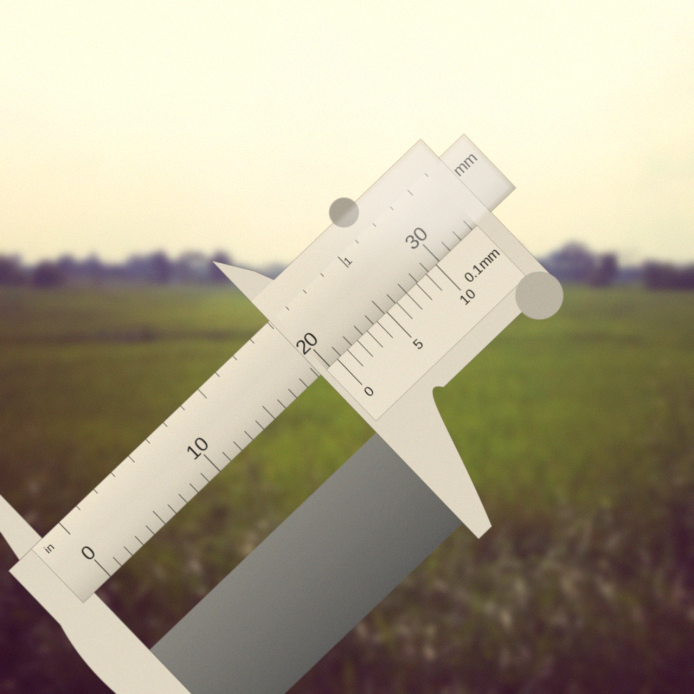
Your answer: {"value": 20.7, "unit": "mm"}
